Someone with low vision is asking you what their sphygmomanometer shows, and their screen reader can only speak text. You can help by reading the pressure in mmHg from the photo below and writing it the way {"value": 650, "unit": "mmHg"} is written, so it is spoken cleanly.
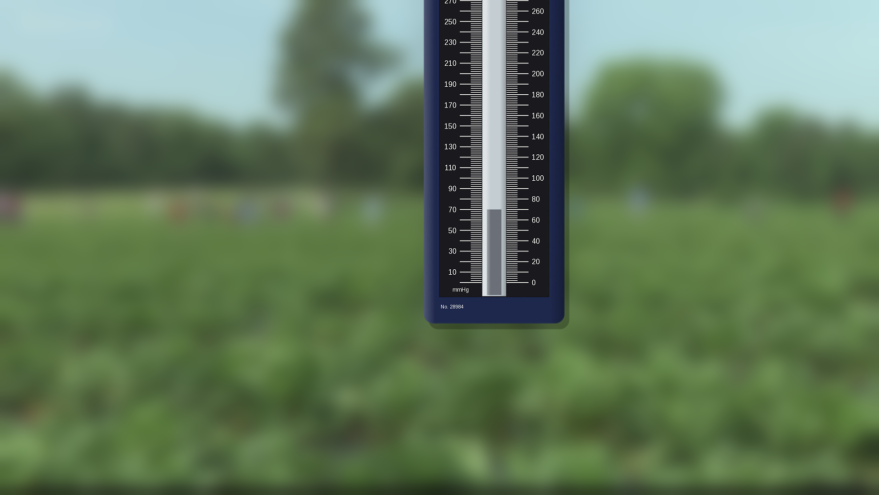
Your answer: {"value": 70, "unit": "mmHg"}
